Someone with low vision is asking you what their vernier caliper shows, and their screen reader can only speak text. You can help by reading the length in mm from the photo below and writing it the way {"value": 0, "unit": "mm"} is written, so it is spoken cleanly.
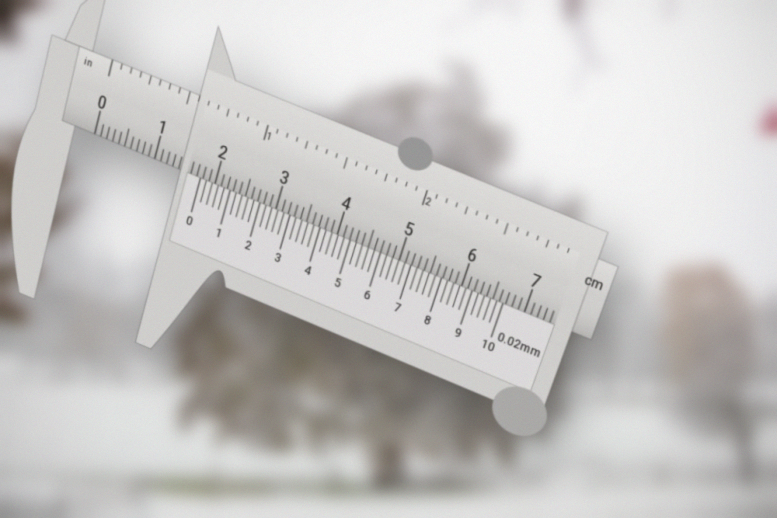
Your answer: {"value": 17.6, "unit": "mm"}
